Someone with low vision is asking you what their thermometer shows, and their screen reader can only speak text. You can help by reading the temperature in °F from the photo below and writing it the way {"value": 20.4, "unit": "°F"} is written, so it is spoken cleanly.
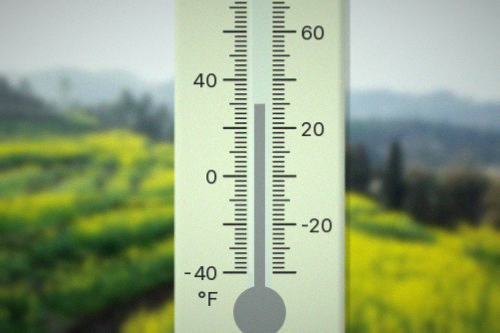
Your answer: {"value": 30, "unit": "°F"}
